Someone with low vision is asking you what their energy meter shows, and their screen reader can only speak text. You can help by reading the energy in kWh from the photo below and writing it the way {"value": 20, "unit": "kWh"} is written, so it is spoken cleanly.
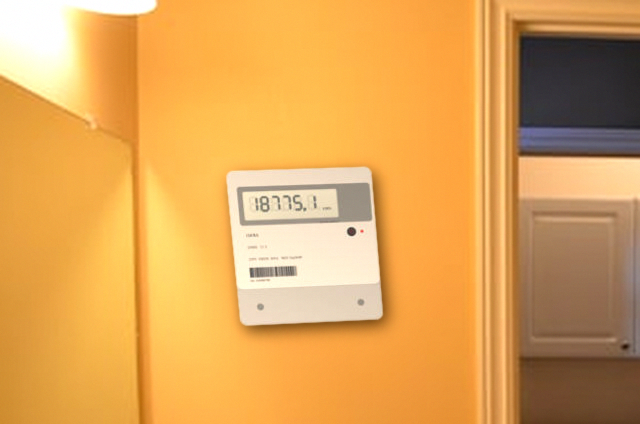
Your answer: {"value": 18775.1, "unit": "kWh"}
